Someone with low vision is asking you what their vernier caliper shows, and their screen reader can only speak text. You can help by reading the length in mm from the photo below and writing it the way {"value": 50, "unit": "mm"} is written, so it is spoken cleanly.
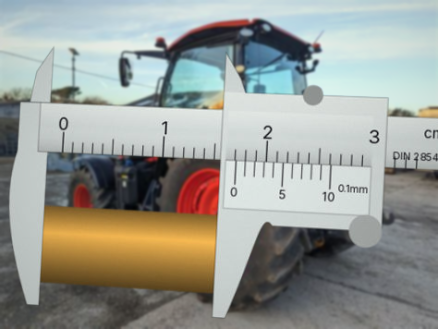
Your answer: {"value": 17.1, "unit": "mm"}
